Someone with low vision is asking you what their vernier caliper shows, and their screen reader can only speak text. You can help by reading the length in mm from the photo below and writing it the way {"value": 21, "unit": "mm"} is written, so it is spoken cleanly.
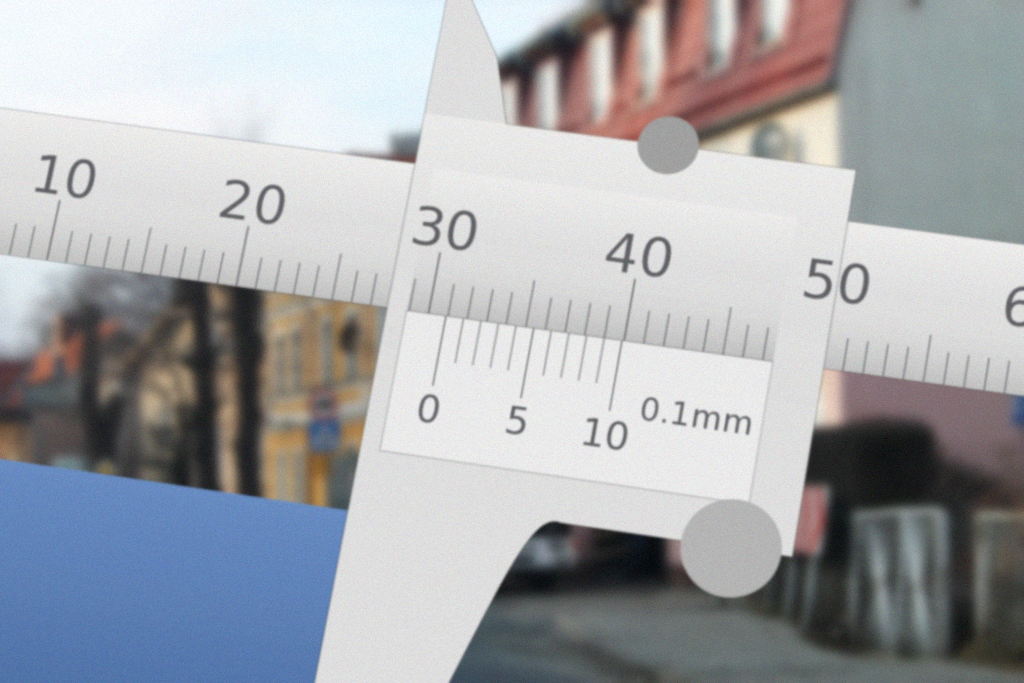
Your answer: {"value": 30.9, "unit": "mm"}
